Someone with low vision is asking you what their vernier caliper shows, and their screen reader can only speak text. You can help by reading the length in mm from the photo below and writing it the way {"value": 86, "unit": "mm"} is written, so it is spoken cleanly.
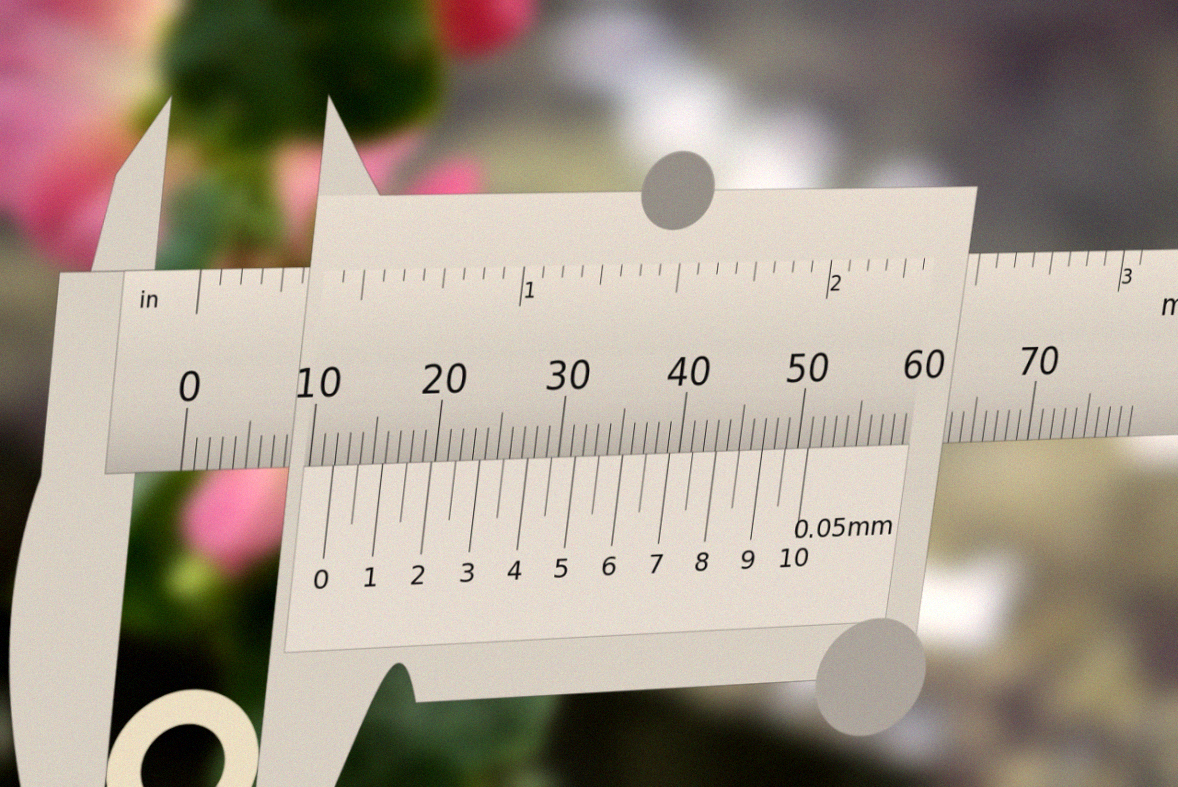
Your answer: {"value": 11.9, "unit": "mm"}
